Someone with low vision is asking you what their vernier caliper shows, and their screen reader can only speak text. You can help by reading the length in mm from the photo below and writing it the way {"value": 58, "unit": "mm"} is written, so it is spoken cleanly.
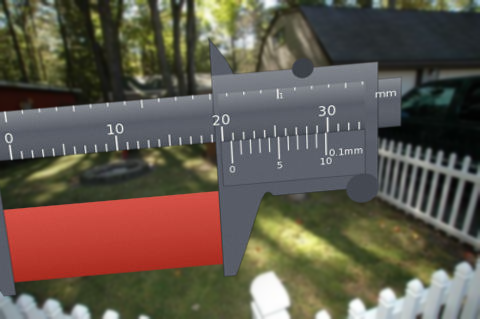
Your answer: {"value": 20.8, "unit": "mm"}
